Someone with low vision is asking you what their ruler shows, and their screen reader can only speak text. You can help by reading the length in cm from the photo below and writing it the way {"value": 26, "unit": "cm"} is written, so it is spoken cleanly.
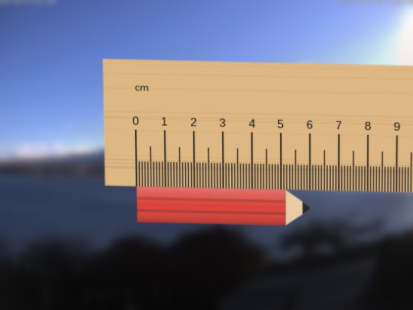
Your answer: {"value": 6, "unit": "cm"}
